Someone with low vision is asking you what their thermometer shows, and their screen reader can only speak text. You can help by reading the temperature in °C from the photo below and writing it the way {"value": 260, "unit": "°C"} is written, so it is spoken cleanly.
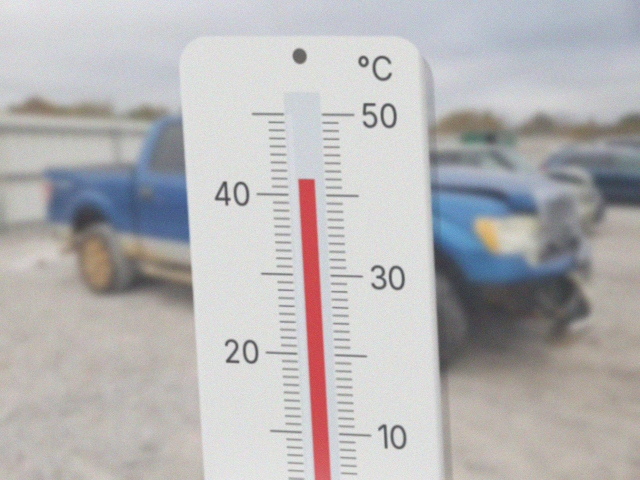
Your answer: {"value": 42, "unit": "°C"}
